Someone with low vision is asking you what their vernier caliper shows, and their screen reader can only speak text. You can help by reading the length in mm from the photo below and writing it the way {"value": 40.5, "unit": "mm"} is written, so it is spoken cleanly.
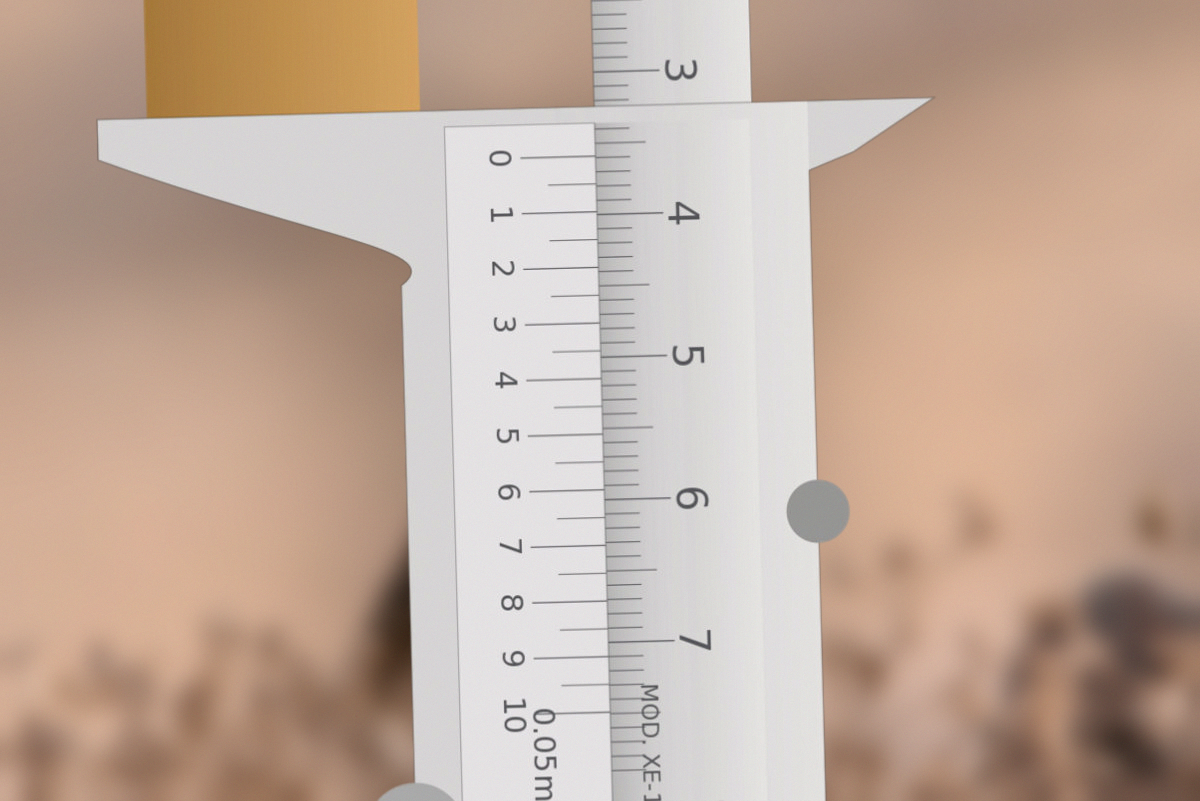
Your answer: {"value": 35.9, "unit": "mm"}
